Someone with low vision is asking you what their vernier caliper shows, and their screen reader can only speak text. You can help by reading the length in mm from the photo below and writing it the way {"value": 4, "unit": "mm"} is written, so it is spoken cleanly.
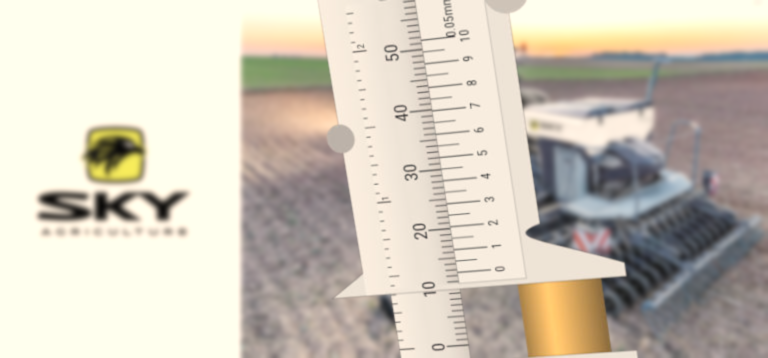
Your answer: {"value": 12.5, "unit": "mm"}
